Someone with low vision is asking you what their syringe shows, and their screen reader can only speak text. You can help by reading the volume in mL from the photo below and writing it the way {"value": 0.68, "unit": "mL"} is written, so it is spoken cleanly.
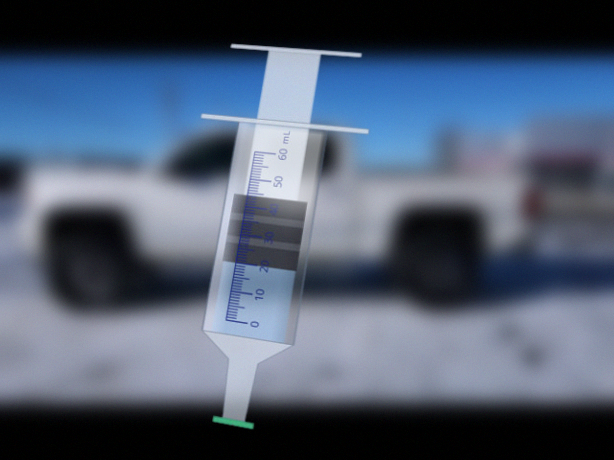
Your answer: {"value": 20, "unit": "mL"}
